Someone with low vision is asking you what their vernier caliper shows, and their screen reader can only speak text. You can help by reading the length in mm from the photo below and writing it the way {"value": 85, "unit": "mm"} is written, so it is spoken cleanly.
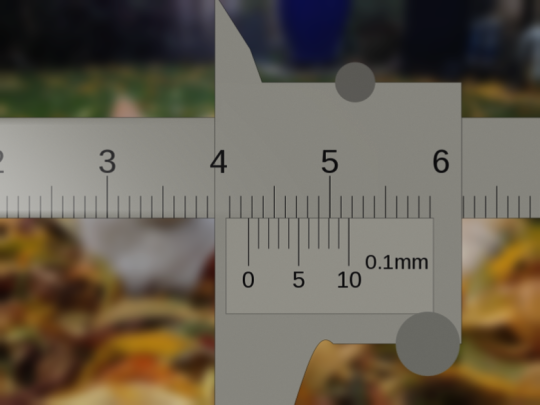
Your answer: {"value": 42.7, "unit": "mm"}
